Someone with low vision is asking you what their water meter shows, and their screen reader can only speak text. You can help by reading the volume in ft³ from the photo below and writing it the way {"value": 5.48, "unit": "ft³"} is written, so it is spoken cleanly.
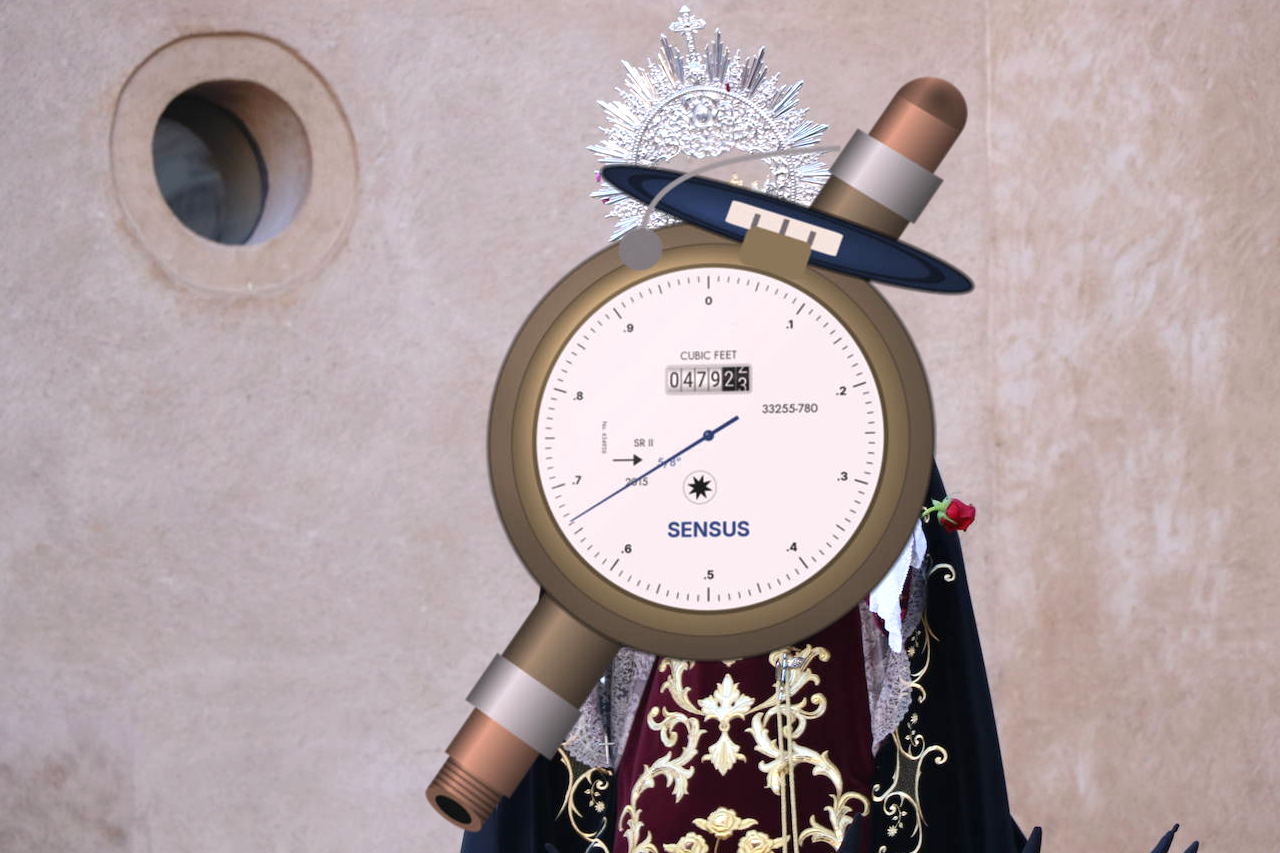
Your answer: {"value": 47922.66, "unit": "ft³"}
